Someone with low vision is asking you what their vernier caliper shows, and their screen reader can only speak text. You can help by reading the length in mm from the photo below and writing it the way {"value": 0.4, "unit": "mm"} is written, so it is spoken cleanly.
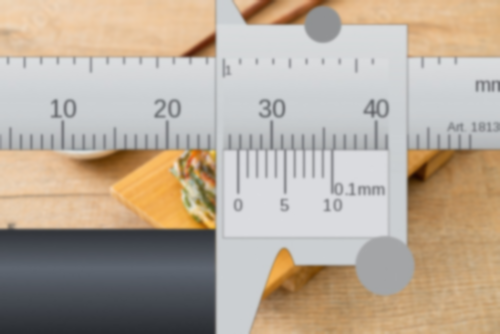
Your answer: {"value": 26.8, "unit": "mm"}
